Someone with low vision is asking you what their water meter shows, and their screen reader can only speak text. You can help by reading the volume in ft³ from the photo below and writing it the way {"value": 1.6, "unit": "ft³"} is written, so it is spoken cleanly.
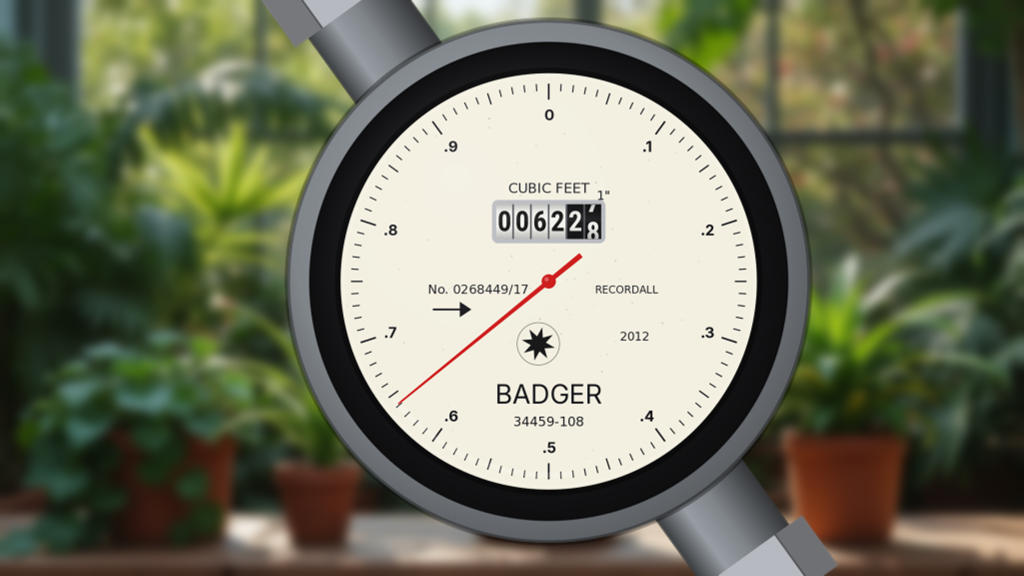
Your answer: {"value": 6227.64, "unit": "ft³"}
